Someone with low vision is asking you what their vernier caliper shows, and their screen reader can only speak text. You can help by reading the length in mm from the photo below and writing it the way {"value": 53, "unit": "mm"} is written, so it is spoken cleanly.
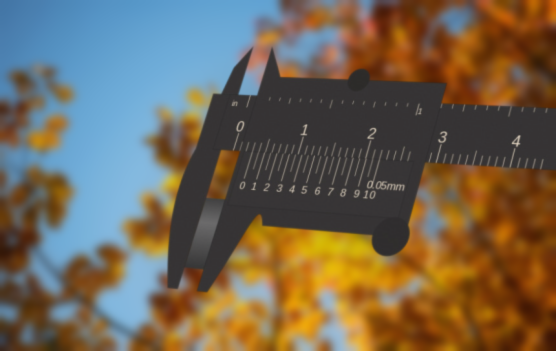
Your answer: {"value": 3.0, "unit": "mm"}
